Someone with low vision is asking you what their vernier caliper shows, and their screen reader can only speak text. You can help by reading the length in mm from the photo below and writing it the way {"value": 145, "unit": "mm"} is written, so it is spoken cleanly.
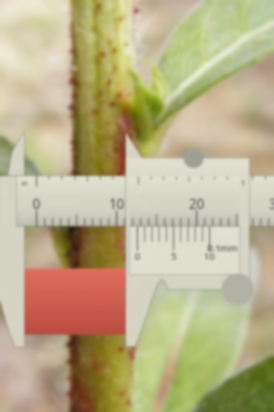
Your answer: {"value": 12.6, "unit": "mm"}
